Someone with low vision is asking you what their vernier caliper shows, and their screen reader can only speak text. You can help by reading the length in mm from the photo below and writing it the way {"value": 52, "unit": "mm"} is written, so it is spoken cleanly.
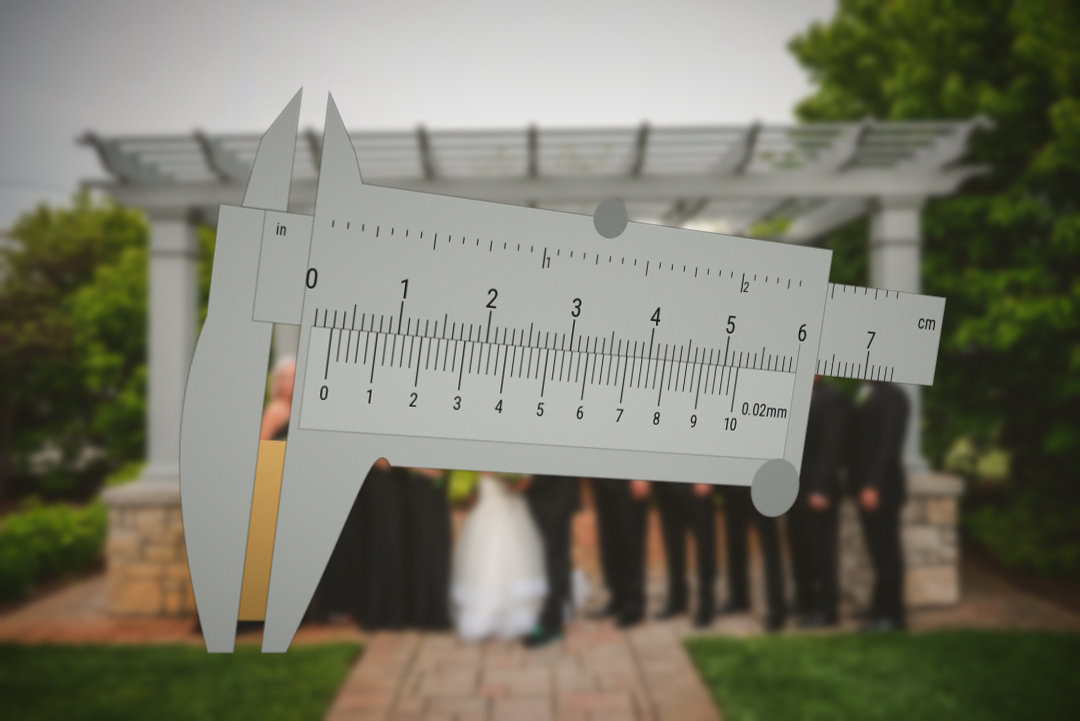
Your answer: {"value": 2.8, "unit": "mm"}
